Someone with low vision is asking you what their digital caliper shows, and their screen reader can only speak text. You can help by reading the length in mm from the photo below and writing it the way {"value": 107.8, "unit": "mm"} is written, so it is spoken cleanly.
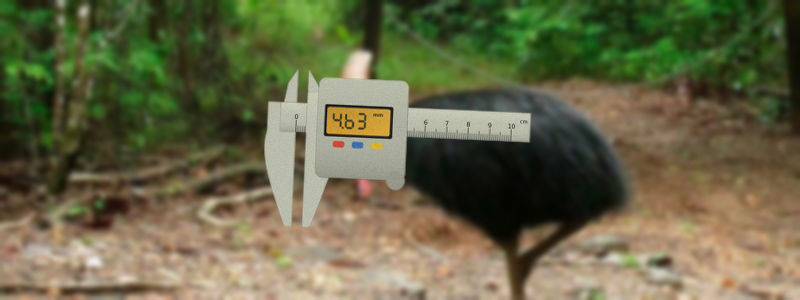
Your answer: {"value": 4.63, "unit": "mm"}
